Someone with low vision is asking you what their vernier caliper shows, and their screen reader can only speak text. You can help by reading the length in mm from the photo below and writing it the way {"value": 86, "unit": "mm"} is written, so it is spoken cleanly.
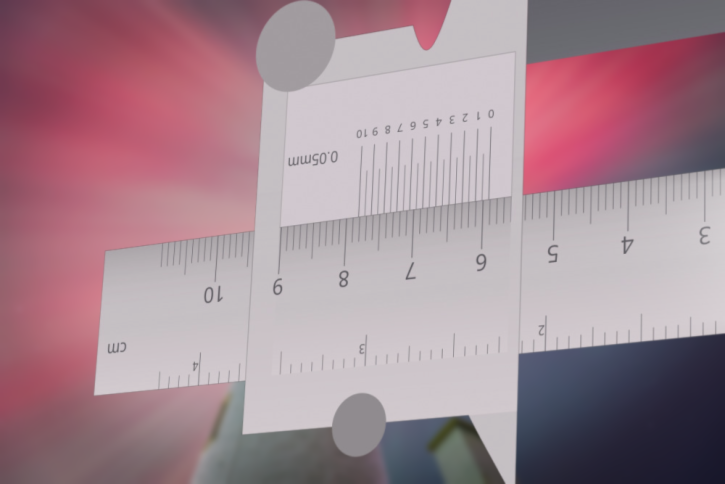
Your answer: {"value": 59.2, "unit": "mm"}
